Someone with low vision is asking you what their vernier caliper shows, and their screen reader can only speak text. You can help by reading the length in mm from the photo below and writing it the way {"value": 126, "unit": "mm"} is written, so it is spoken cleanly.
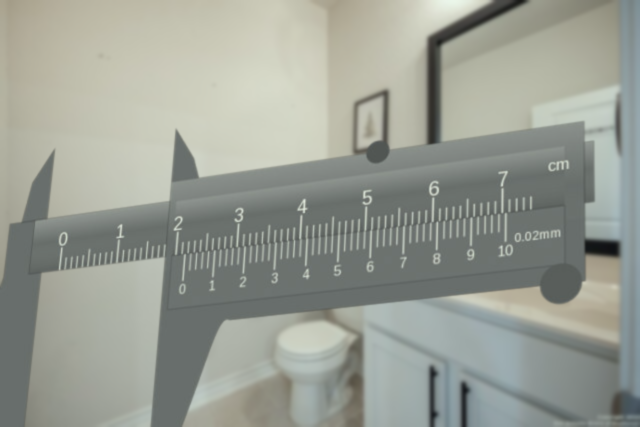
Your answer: {"value": 21.5, "unit": "mm"}
